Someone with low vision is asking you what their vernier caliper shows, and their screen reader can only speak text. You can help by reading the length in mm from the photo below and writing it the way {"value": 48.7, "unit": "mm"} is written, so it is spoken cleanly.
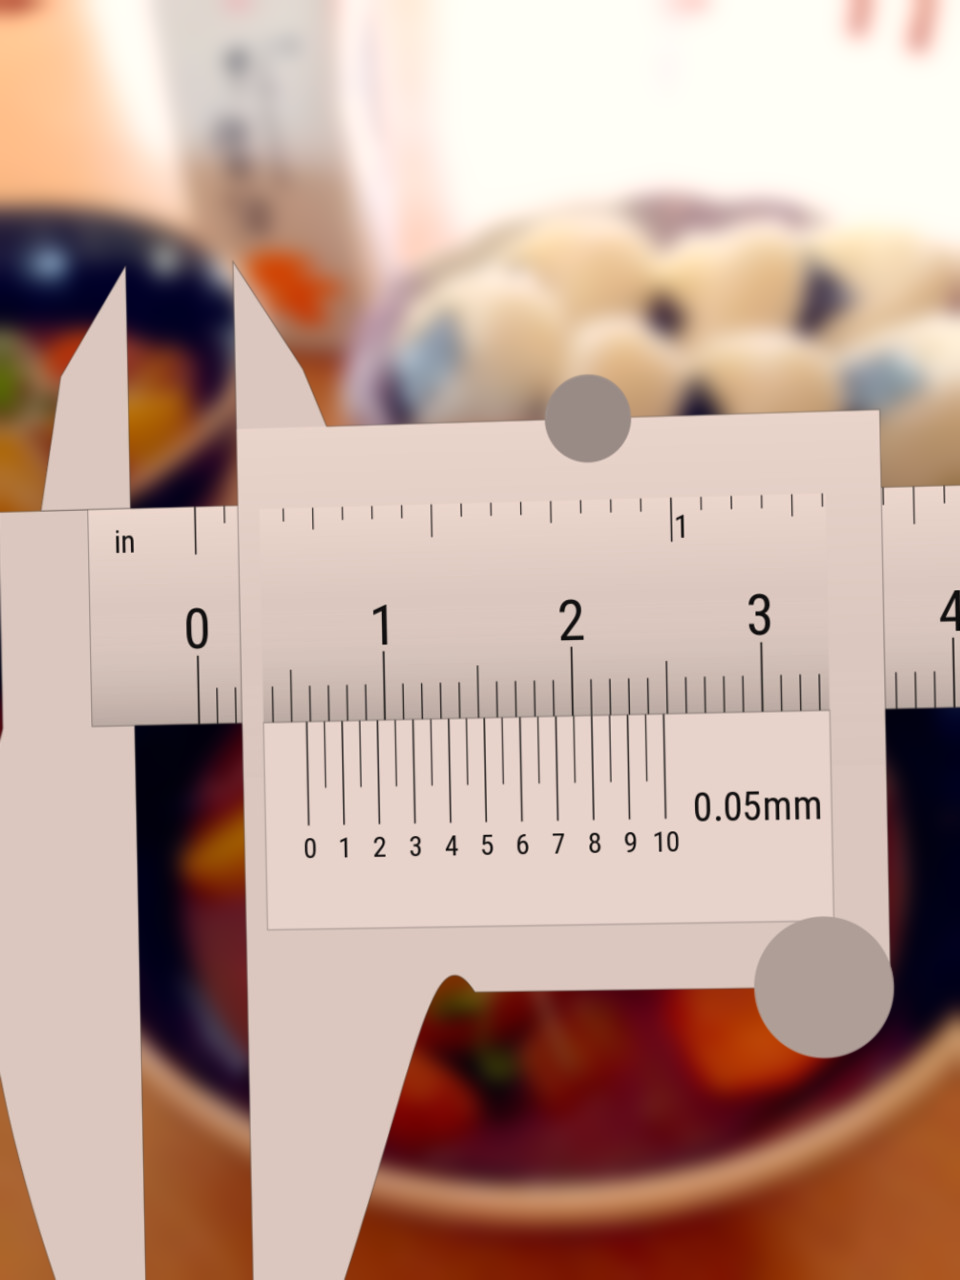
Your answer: {"value": 5.8, "unit": "mm"}
